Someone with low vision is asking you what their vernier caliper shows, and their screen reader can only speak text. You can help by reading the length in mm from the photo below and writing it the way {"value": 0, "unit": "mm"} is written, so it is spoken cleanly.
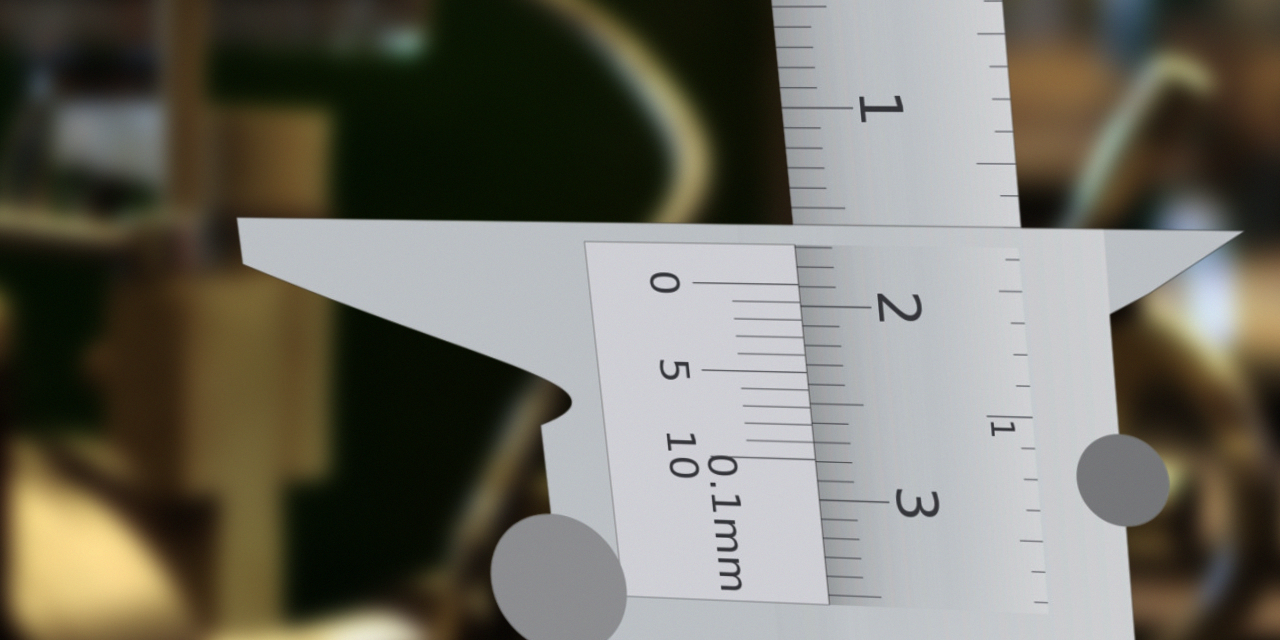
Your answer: {"value": 18.9, "unit": "mm"}
